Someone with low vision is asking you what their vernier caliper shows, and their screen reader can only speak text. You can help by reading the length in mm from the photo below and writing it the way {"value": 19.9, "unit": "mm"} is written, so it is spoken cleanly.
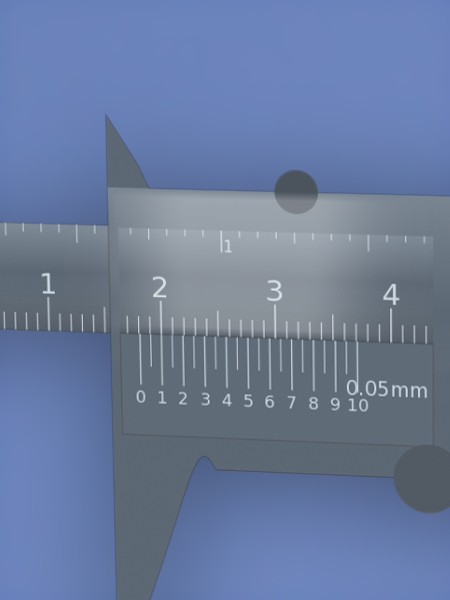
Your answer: {"value": 18.1, "unit": "mm"}
